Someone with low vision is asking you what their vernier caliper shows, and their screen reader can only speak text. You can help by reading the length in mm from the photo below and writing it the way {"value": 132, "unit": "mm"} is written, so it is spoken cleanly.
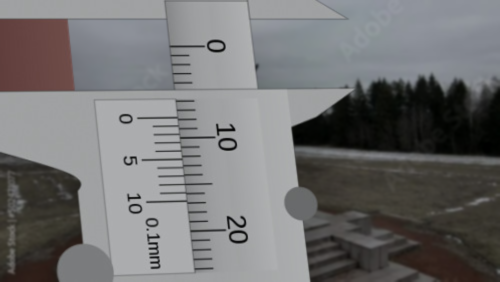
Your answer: {"value": 7.8, "unit": "mm"}
